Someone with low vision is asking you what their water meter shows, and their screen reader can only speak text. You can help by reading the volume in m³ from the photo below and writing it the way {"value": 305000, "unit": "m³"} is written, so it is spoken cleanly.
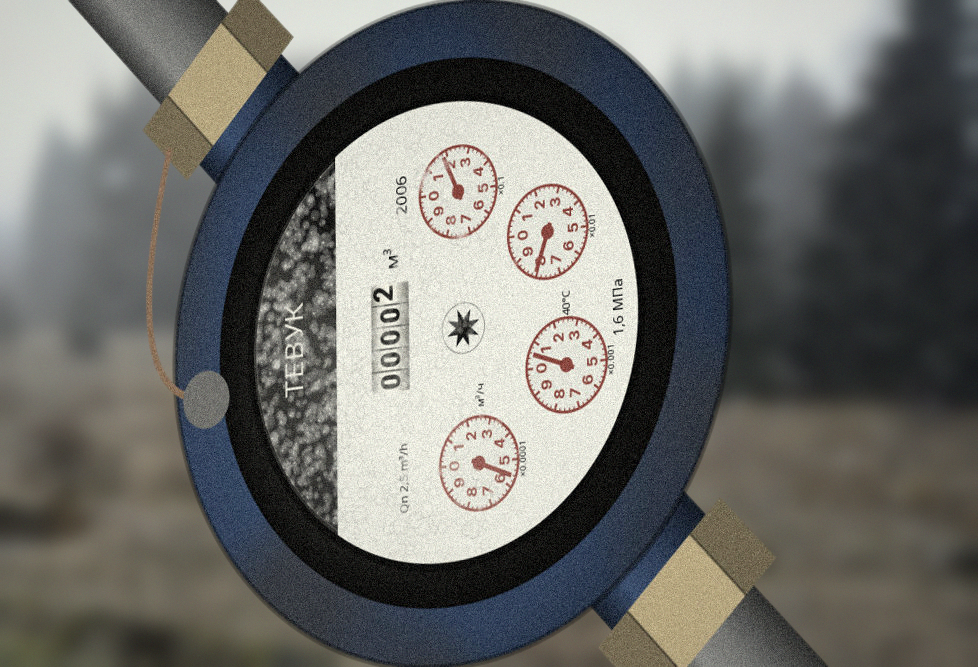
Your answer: {"value": 2.1805, "unit": "m³"}
